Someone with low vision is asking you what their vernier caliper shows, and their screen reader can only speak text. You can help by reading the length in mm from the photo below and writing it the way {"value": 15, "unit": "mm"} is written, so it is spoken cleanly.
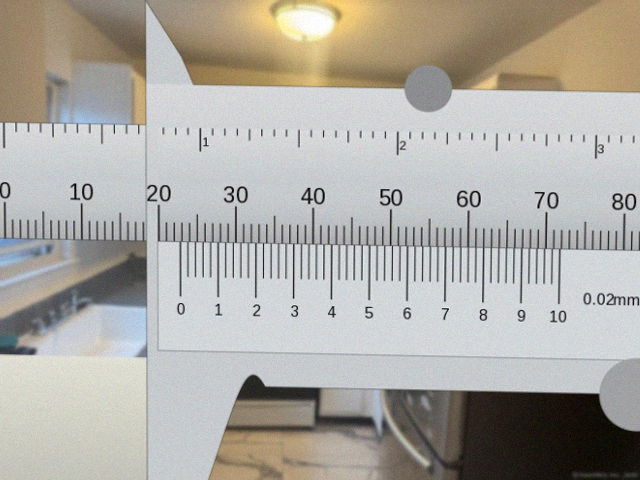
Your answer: {"value": 22.8, "unit": "mm"}
